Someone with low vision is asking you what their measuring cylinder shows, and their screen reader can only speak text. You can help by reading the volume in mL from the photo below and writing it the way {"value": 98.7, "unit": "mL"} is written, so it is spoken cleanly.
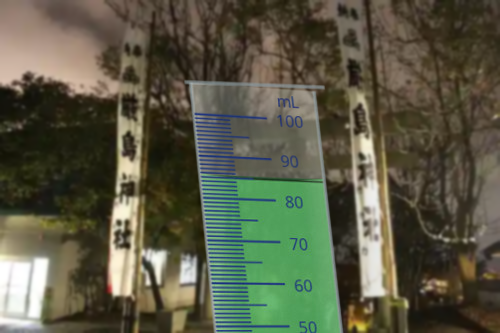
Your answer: {"value": 85, "unit": "mL"}
